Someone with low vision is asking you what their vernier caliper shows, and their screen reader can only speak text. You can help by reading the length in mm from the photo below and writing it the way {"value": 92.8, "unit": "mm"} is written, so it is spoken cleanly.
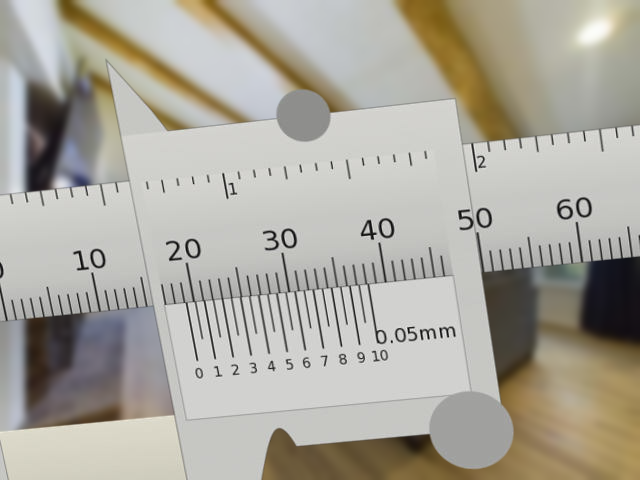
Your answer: {"value": 19.2, "unit": "mm"}
